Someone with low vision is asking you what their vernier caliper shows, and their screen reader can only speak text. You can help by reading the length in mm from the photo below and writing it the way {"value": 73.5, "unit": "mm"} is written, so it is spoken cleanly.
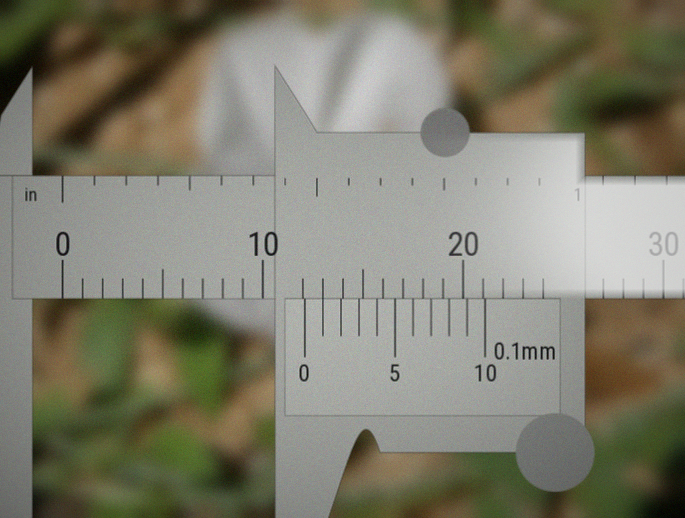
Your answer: {"value": 12.1, "unit": "mm"}
